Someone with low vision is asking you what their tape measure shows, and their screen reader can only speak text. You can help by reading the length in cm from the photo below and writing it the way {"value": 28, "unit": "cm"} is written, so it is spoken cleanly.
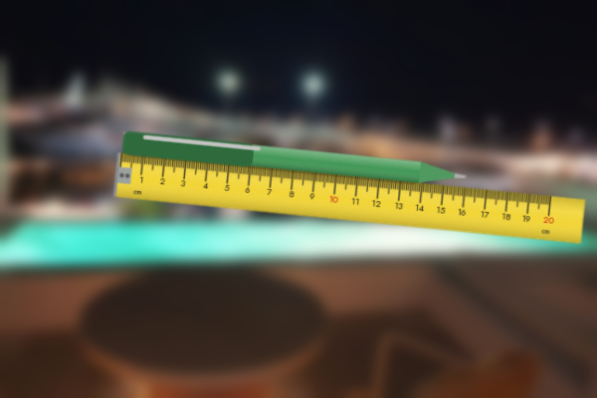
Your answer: {"value": 16, "unit": "cm"}
